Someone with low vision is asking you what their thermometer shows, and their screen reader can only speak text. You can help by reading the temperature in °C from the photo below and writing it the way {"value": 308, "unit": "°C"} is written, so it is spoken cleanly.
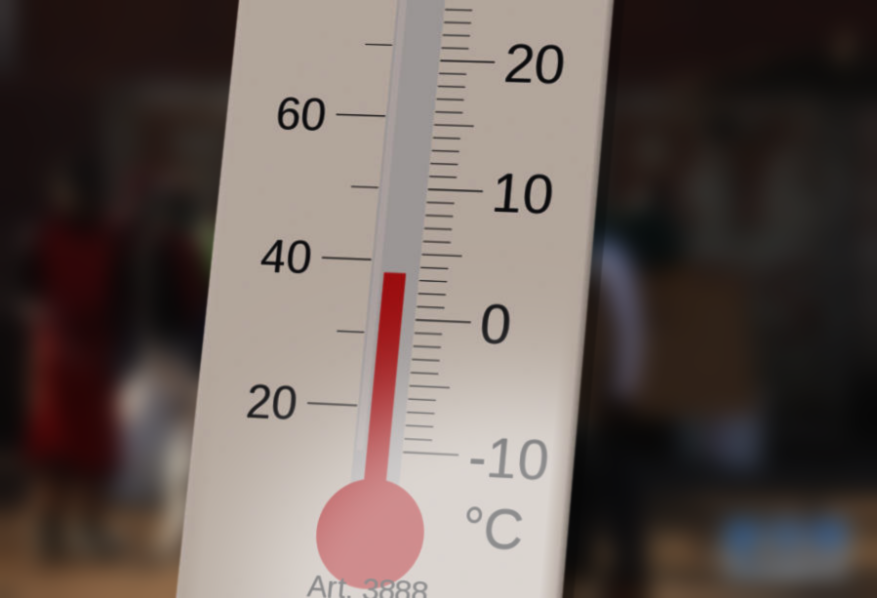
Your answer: {"value": 3.5, "unit": "°C"}
